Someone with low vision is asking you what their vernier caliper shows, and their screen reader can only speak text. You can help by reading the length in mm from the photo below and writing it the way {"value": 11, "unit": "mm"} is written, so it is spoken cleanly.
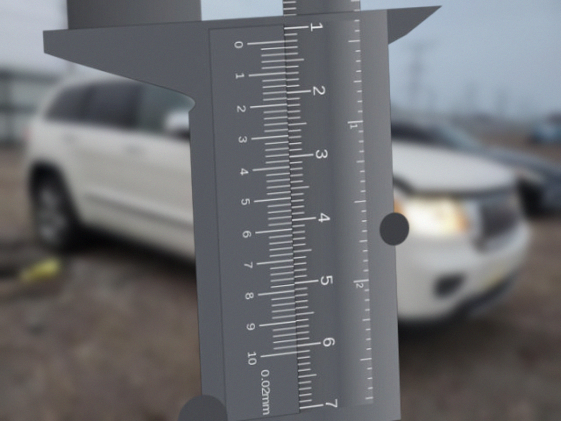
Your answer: {"value": 12.0, "unit": "mm"}
